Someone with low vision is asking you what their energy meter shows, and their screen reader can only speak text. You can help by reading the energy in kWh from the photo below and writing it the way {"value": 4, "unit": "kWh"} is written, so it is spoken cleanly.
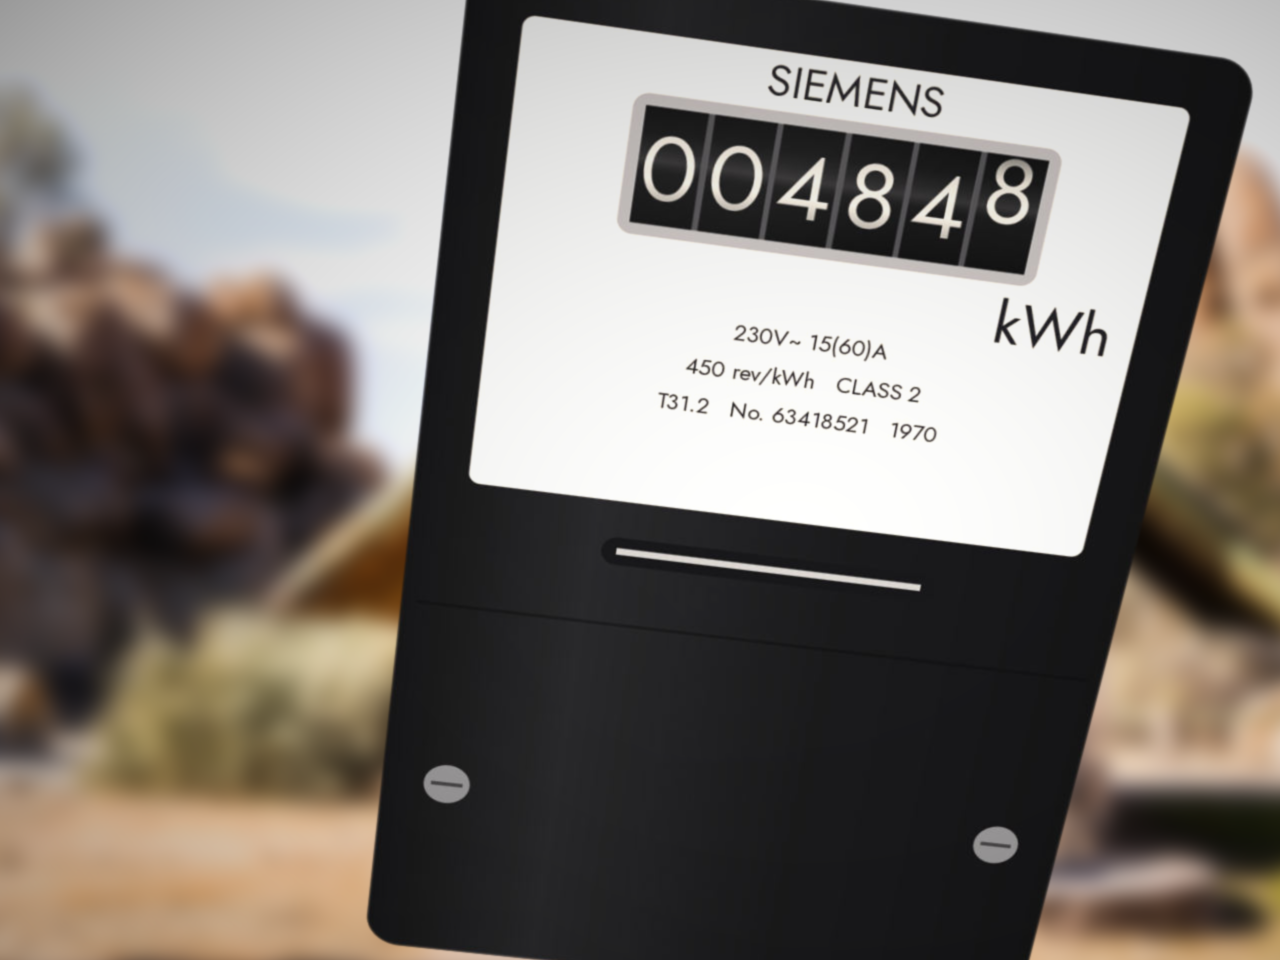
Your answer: {"value": 4848, "unit": "kWh"}
